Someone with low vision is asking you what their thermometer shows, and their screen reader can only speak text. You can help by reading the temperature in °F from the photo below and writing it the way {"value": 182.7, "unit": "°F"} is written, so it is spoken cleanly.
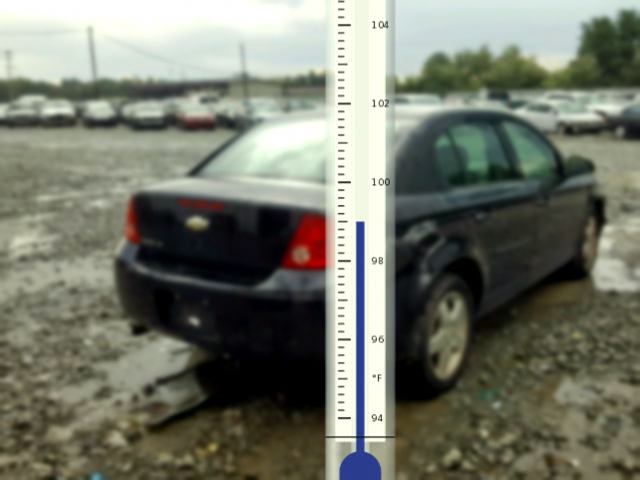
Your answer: {"value": 99, "unit": "°F"}
